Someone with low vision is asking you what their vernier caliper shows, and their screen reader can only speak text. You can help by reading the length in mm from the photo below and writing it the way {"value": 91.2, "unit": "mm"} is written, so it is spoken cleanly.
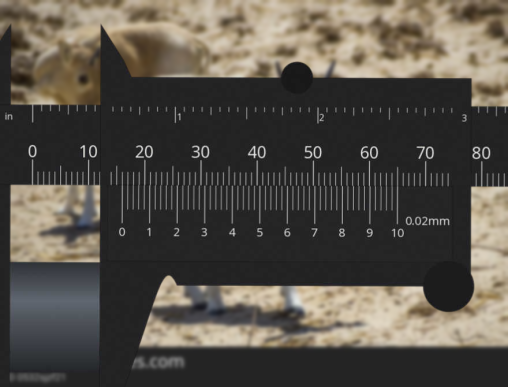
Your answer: {"value": 16.0, "unit": "mm"}
